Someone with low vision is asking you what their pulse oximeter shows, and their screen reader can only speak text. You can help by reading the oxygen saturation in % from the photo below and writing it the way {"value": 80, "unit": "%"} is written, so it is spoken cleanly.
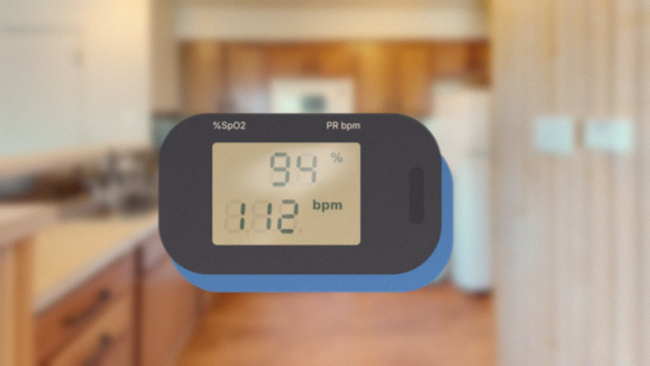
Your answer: {"value": 94, "unit": "%"}
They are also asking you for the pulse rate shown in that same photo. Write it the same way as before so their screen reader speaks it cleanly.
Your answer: {"value": 112, "unit": "bpm"}
